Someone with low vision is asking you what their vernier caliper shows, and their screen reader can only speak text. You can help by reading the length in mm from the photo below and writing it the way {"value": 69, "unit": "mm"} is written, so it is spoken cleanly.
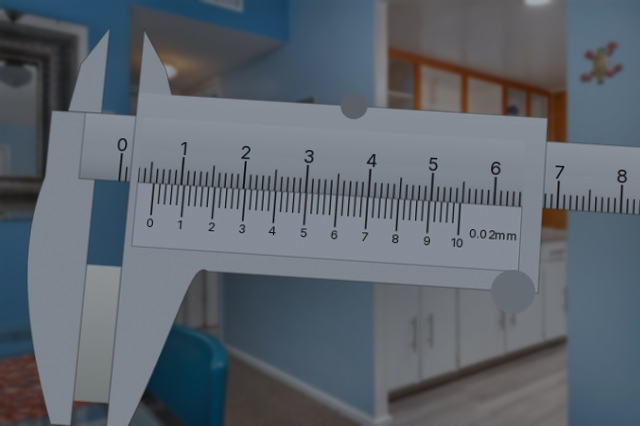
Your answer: {"value": 5.6, "unit": "mm"}
